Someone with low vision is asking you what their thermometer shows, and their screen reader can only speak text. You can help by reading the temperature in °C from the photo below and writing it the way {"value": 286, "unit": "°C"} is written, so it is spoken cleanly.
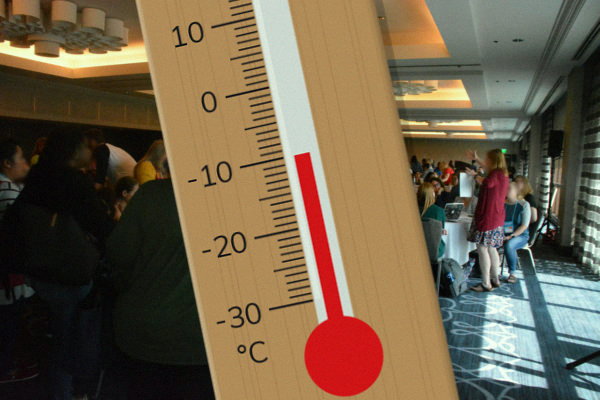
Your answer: {"value": -10, "unit": "°C"}
